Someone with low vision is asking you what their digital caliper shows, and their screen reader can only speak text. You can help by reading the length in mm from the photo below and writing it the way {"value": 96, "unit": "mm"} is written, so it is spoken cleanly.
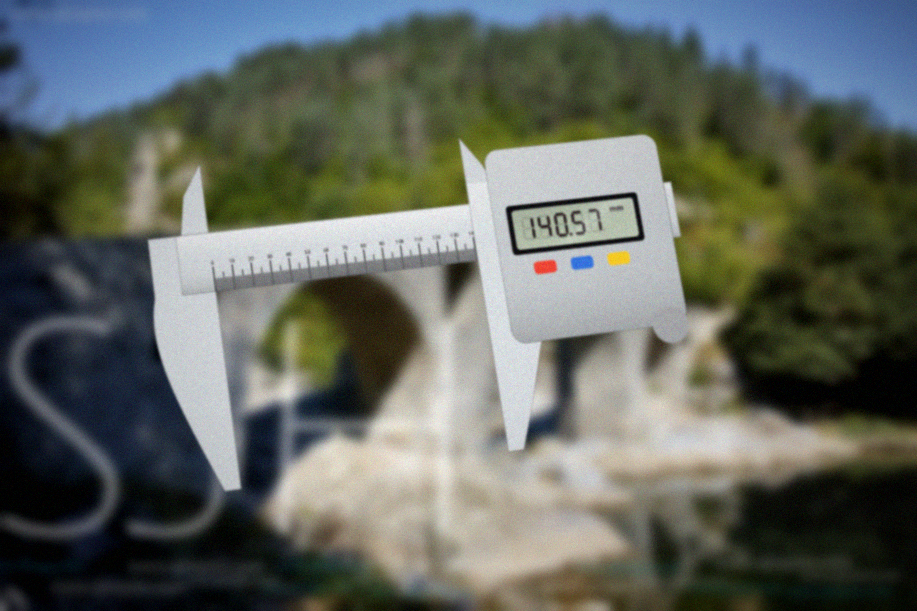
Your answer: {"value": 140.57, "unit": "mm"}
